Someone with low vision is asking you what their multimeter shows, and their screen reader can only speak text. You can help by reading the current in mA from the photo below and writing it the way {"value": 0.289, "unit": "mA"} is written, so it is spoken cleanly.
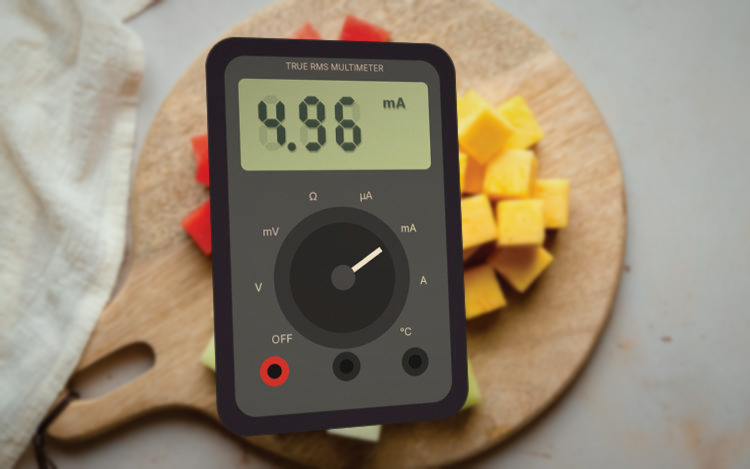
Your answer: {"value": 4.96, "unit": "mA"}
